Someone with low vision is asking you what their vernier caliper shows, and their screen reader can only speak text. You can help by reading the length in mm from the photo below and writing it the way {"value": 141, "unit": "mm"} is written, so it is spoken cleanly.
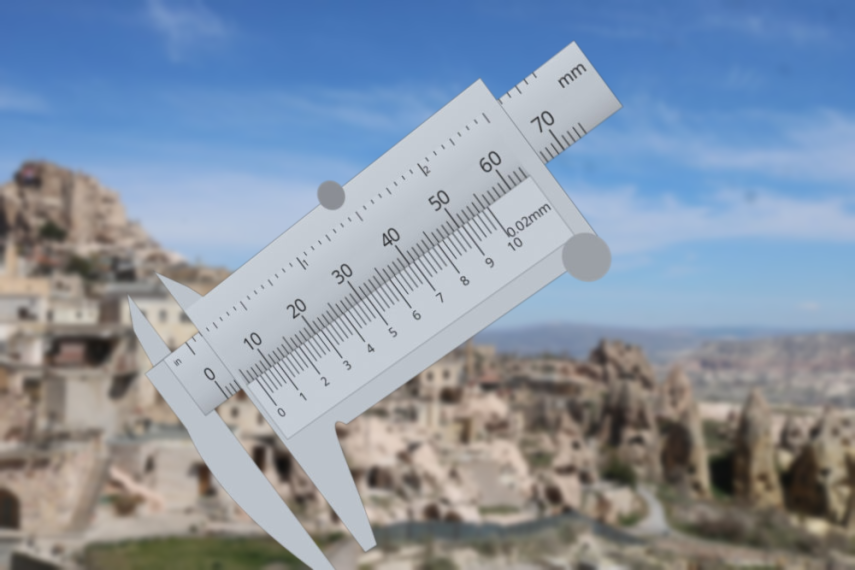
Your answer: {"value": 6.5, "unit": "mm"}
